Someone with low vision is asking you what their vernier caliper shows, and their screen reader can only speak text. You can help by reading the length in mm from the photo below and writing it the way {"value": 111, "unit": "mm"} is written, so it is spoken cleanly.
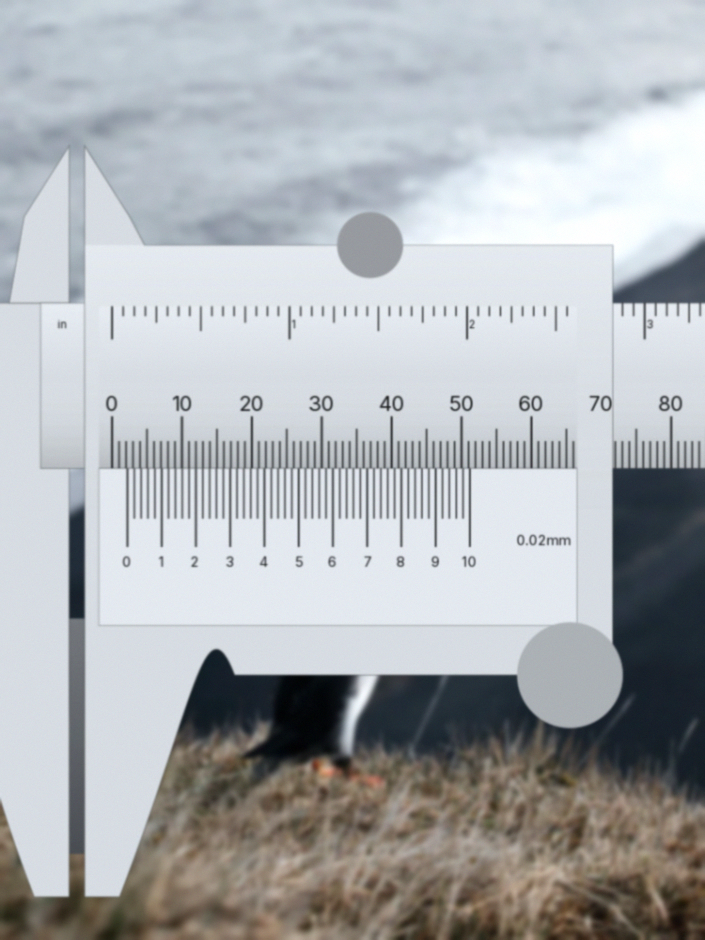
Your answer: {"value": 2.2, "unit": "mm"}
